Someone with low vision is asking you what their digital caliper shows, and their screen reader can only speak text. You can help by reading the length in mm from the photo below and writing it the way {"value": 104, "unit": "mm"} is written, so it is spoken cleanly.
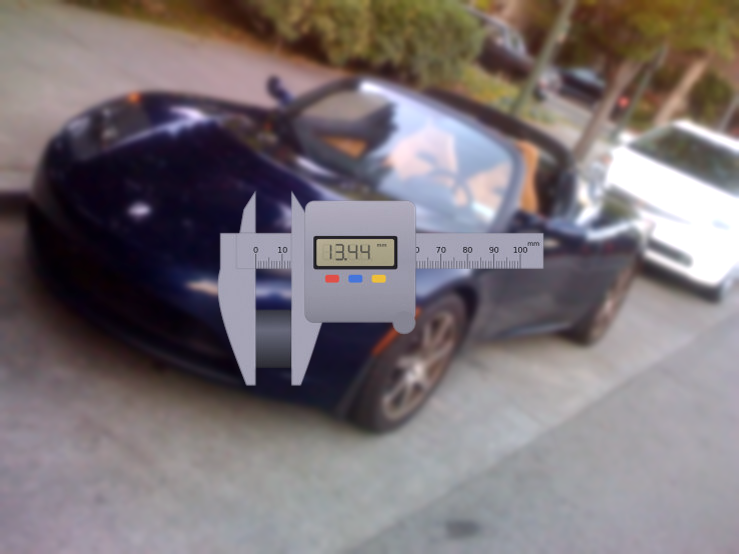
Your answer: {"value": 13.44, "unit": "mm"}
